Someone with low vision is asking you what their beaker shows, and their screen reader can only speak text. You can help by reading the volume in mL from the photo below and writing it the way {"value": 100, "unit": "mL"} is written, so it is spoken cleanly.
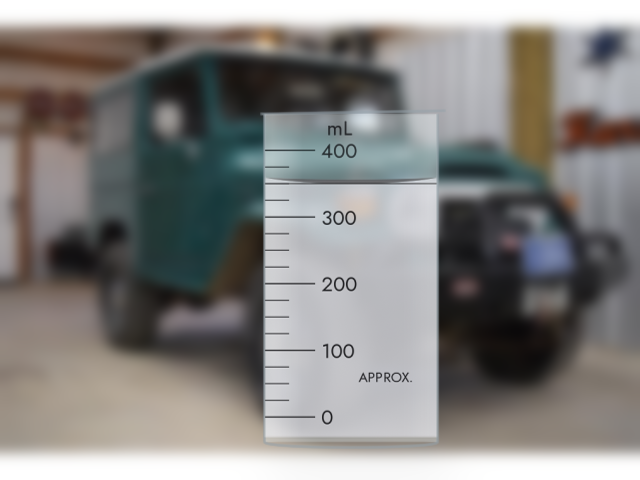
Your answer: {"value": 350, "unit": "mL"}
